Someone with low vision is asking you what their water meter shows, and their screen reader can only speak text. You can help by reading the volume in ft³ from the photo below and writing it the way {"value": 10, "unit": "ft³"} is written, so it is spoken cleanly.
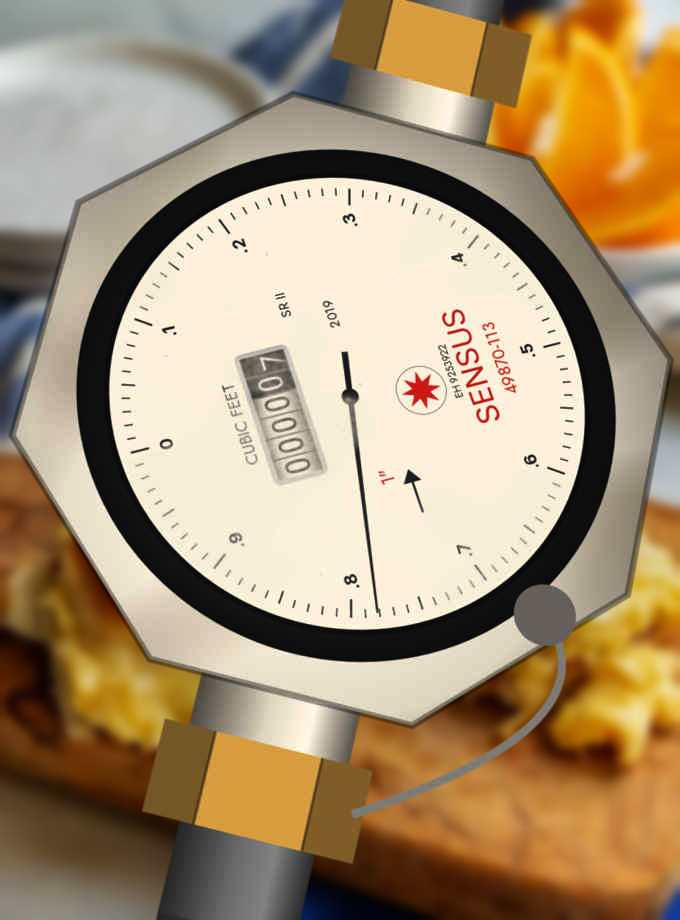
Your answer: {"value": 6.78, "unit": "ft³"}
